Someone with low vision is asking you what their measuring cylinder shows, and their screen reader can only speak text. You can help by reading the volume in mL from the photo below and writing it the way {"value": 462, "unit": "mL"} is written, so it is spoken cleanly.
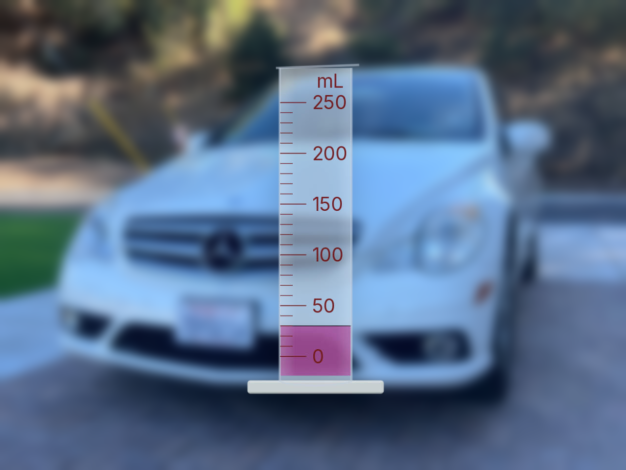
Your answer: {"value": 30, "unit": "mL"}
